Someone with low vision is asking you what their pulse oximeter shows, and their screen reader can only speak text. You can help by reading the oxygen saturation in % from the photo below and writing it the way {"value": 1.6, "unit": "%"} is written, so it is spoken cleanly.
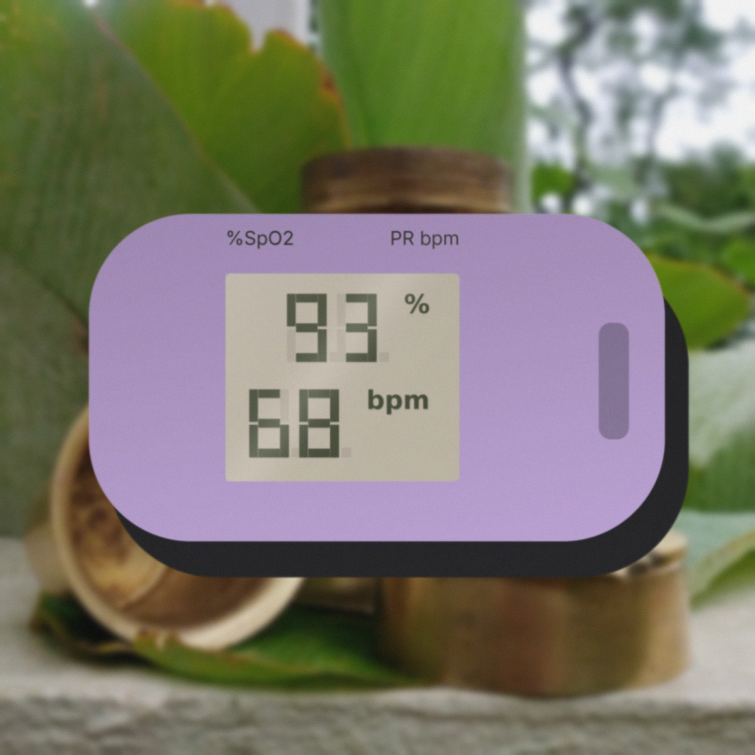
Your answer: {"value": 93, "unit": "%"}
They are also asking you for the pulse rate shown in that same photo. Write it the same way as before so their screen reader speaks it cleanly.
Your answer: {"value": 68, "unit": "bpm"}
